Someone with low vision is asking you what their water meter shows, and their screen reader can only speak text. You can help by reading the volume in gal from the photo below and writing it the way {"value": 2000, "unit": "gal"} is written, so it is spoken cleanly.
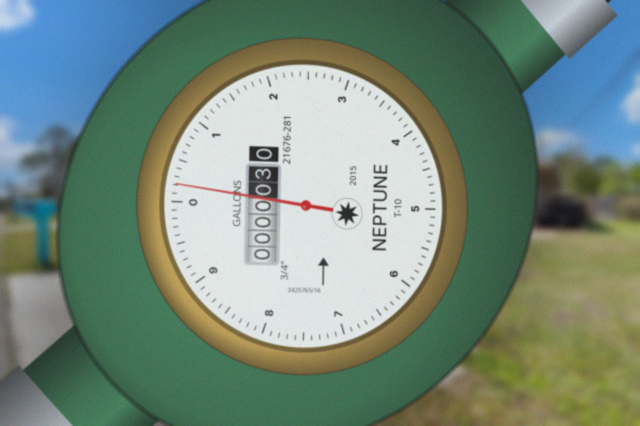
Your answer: {"value": 30.2, "unit": "gal"}
